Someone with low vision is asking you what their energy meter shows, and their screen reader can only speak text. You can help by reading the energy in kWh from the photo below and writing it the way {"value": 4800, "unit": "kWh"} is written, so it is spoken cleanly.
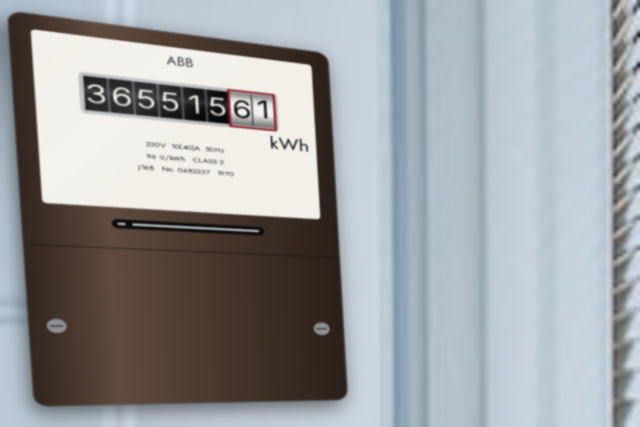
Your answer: {"value": 365515.61, "unit": "kWh"}
